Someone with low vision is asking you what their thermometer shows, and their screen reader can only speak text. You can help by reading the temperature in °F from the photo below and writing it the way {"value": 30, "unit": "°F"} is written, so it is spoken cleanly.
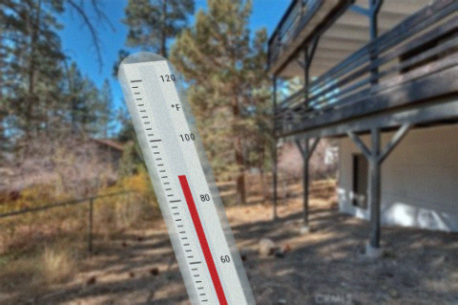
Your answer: {"value": 88, "unit": "°F"}
